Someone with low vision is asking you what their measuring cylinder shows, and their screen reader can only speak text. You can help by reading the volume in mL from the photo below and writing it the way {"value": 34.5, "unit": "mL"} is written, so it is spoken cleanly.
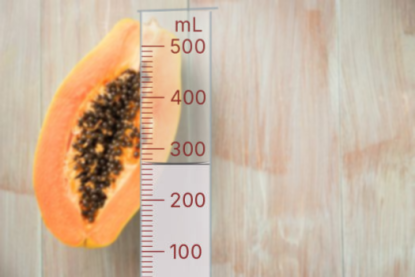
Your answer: {"value": 270, "unit": "mL"}
